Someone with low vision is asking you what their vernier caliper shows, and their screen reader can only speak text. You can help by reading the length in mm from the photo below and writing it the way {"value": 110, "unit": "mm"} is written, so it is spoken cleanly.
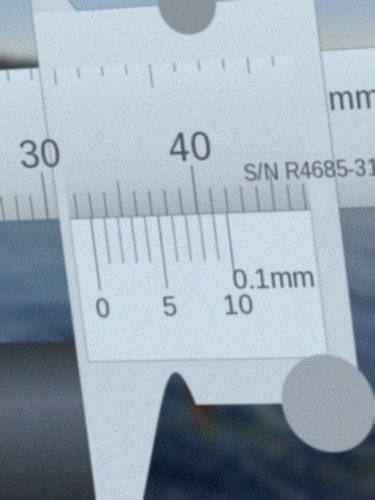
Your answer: {"value": 32.9, "unit": "mm"}
